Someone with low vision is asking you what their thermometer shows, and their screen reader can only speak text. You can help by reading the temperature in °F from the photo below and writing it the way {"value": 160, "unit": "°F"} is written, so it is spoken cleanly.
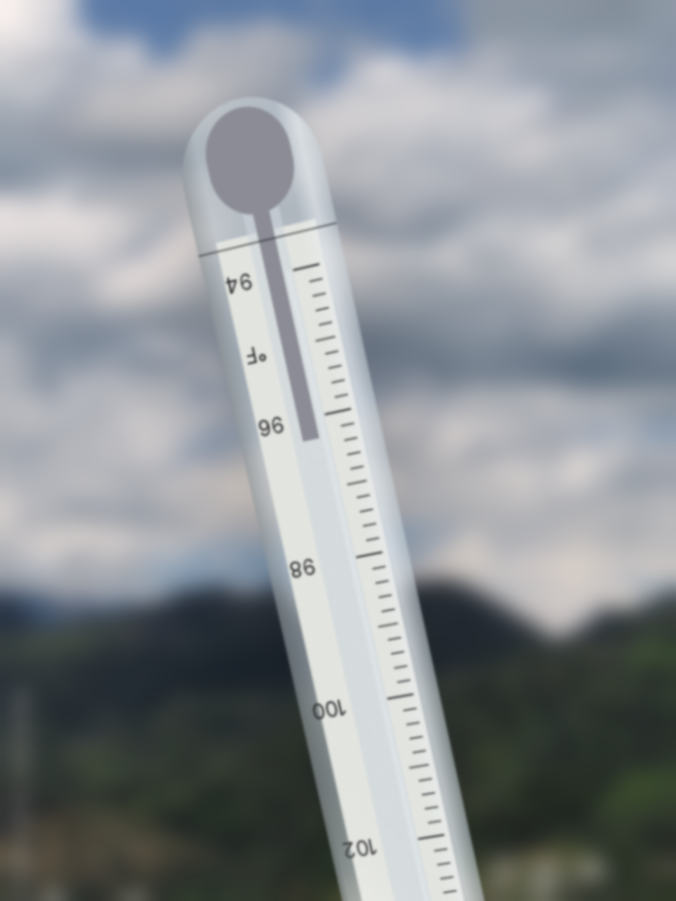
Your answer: {"value": 96.3, "unit": "°F"}
